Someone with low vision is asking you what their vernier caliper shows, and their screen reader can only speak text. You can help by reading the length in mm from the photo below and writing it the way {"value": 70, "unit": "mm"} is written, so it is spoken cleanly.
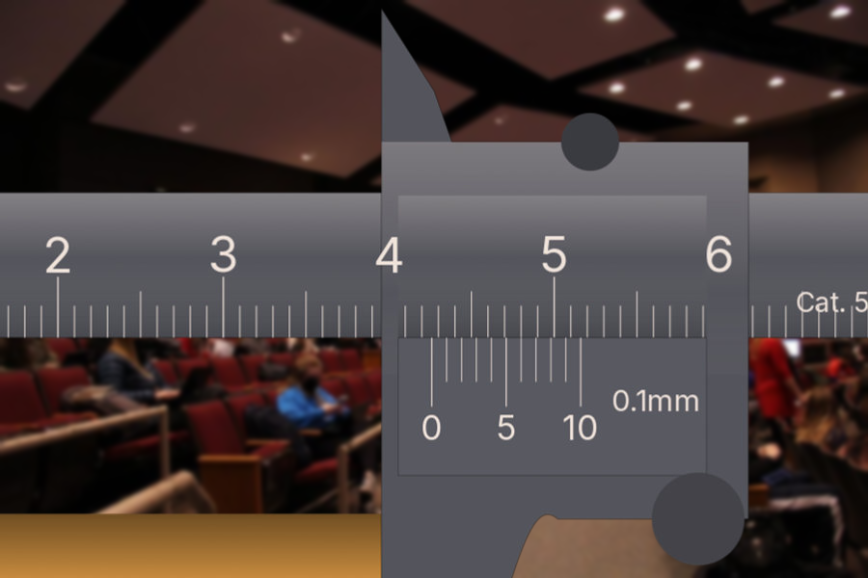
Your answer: {"value": 42.6, "unit": "mm"}
